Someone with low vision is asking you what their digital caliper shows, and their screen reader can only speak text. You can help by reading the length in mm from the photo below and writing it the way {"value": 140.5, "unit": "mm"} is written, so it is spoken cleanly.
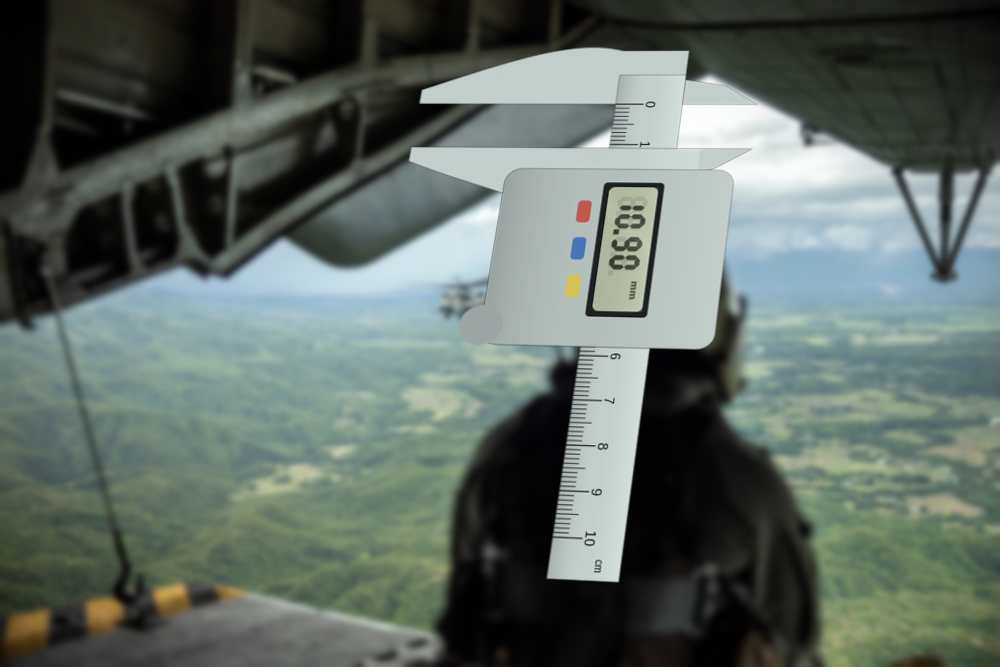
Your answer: {"value": 10.90, "unit": "mm"}
